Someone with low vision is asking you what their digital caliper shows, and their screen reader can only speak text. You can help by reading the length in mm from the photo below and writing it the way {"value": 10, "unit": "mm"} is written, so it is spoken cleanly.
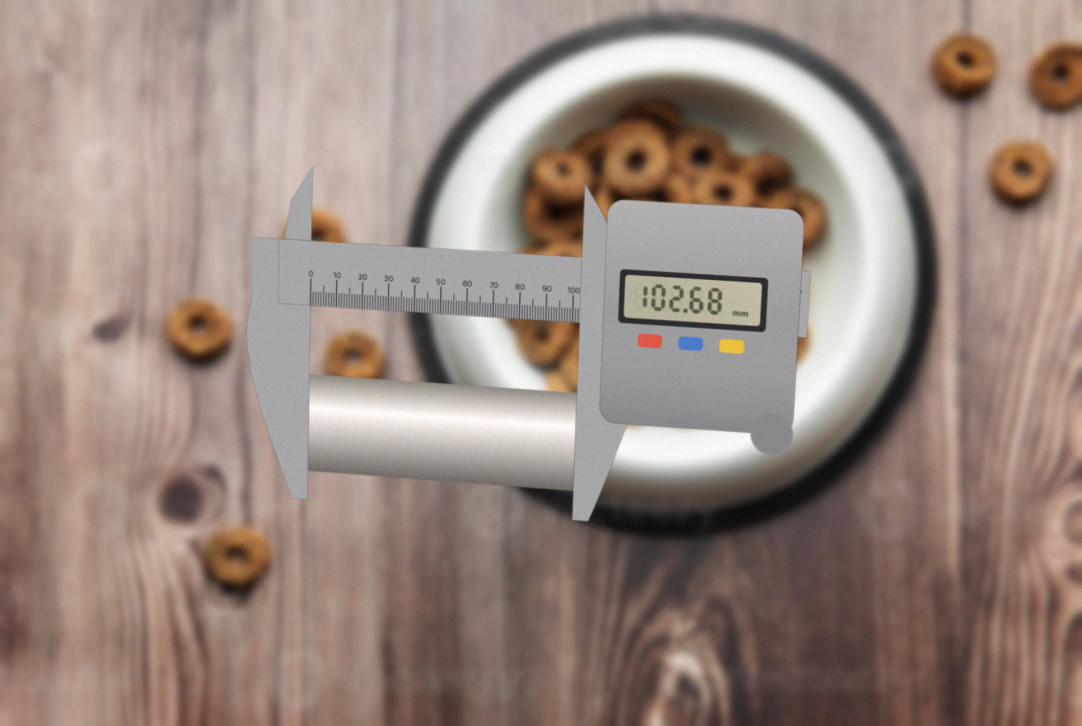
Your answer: {"value": 102.68, "unit": "mm"}
